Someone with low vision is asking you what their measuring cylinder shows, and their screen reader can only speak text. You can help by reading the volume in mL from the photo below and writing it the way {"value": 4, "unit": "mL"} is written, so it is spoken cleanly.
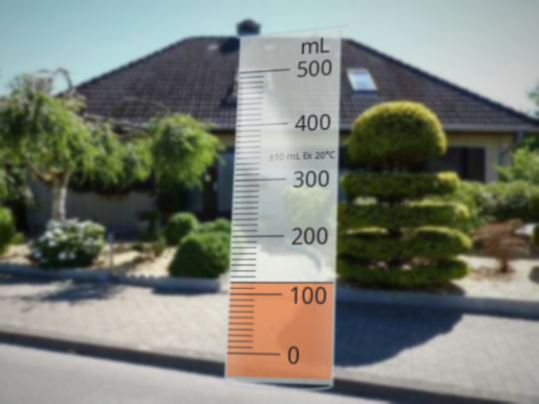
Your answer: {"value": 120, "unit": "mL"}
